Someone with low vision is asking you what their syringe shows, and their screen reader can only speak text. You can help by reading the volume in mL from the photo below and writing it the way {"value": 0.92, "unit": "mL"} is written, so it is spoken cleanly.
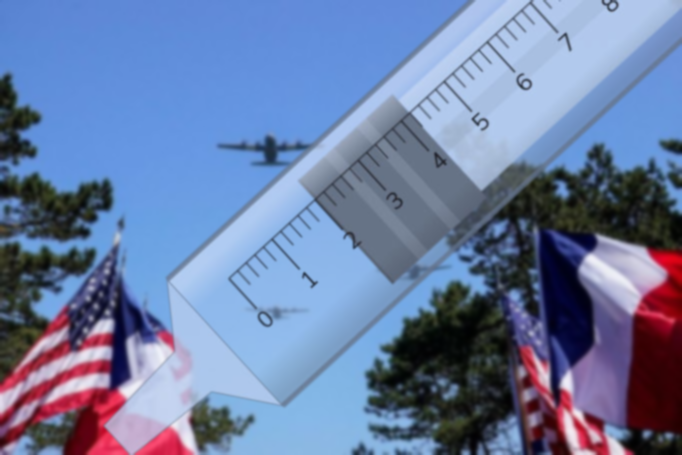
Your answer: {"value": 2, "unit": "mL"}
